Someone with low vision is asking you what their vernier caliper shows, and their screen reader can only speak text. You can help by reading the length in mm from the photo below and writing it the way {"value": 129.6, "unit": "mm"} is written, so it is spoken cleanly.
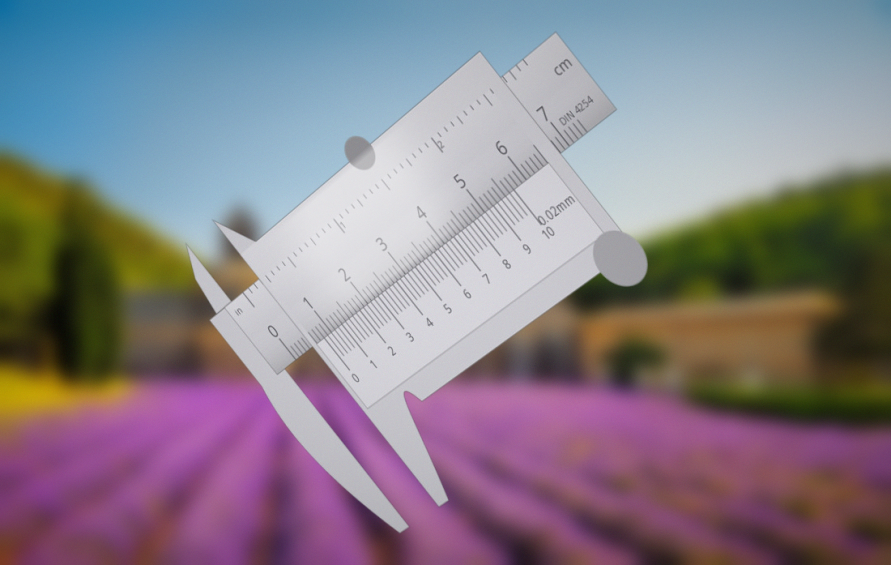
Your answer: {"value": 8.0, "unit": "mm"}
